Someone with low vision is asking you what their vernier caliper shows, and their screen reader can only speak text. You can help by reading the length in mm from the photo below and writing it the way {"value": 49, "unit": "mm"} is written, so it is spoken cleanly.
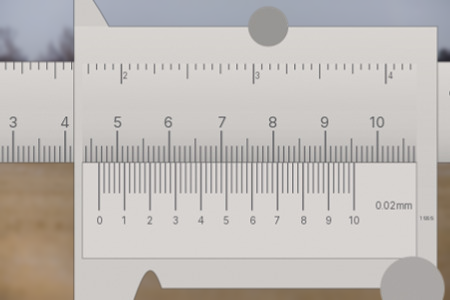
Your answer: {"value": 46.5, "unit": "mm"}
